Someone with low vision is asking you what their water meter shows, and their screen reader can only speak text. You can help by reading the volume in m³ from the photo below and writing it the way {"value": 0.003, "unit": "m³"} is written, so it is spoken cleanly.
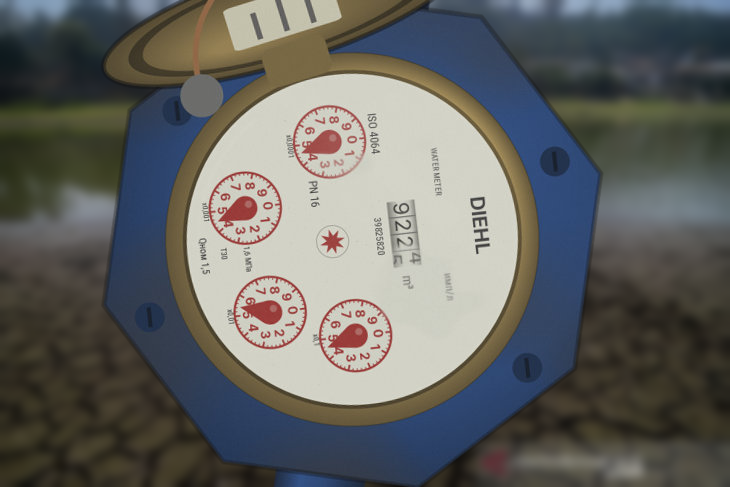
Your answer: {"value": 9224.4544, "unit": "m³"}
